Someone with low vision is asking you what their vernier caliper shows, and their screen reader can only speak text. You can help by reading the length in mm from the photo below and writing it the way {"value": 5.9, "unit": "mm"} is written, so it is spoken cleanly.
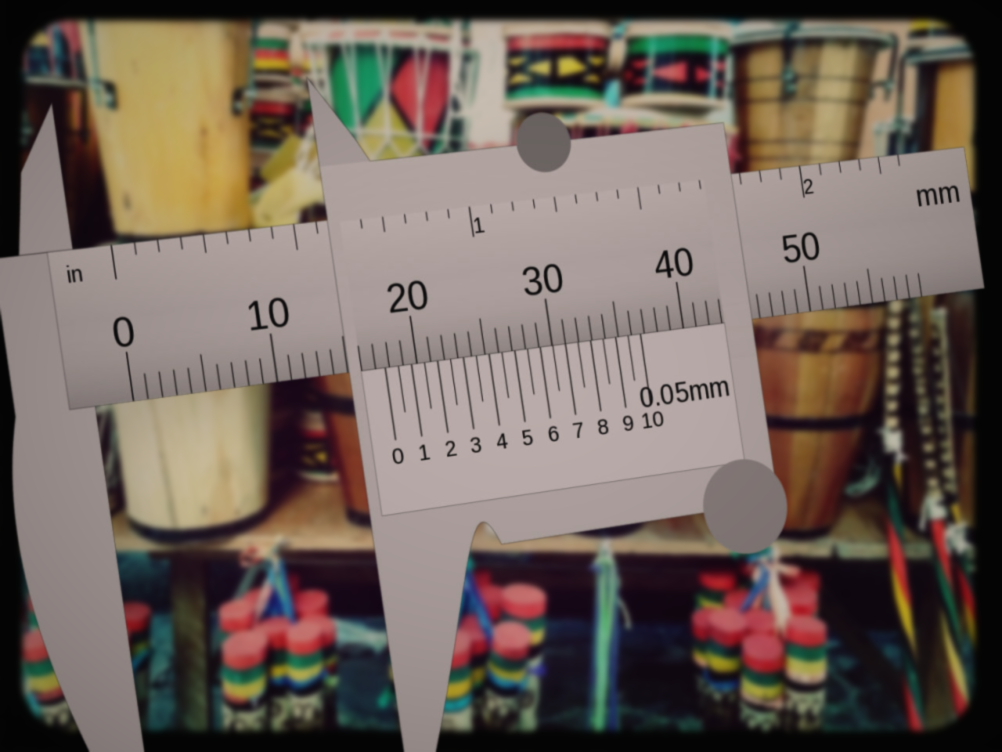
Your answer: {"value": 17.7, "unit": "mm"}
